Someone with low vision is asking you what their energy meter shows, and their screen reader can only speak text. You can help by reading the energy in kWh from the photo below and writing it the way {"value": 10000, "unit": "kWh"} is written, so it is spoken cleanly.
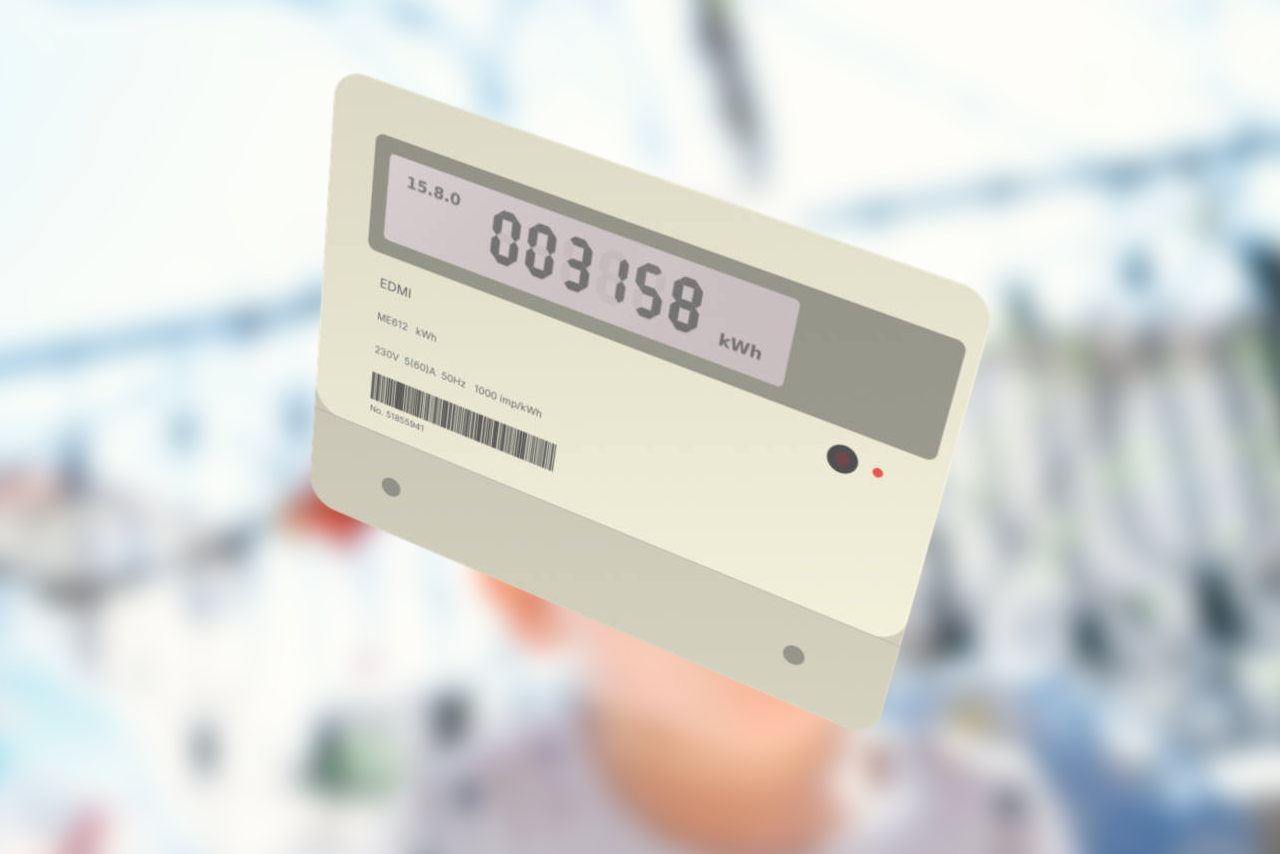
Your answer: {"value": 3158, "unit": "kWh"}
